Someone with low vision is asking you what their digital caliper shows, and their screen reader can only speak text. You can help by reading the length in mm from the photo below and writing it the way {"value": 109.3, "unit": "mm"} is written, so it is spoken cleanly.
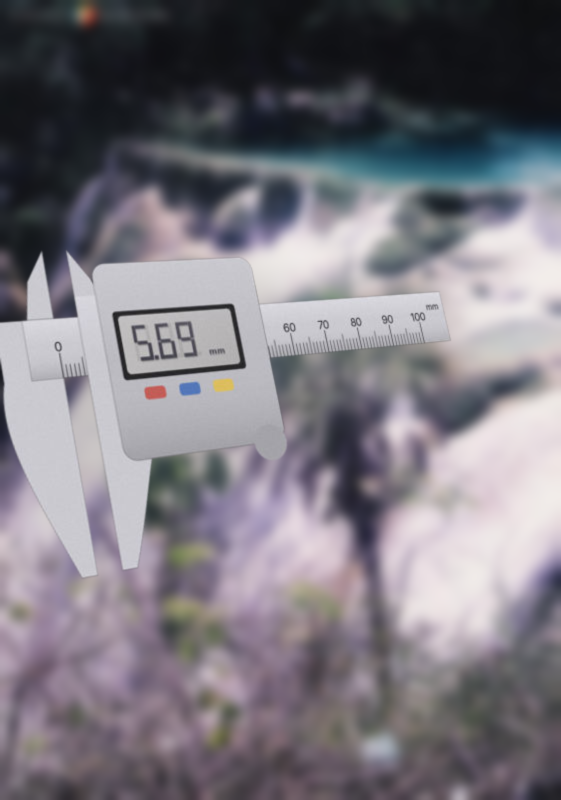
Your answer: {"value": 5.69, "unit": "mm"}
